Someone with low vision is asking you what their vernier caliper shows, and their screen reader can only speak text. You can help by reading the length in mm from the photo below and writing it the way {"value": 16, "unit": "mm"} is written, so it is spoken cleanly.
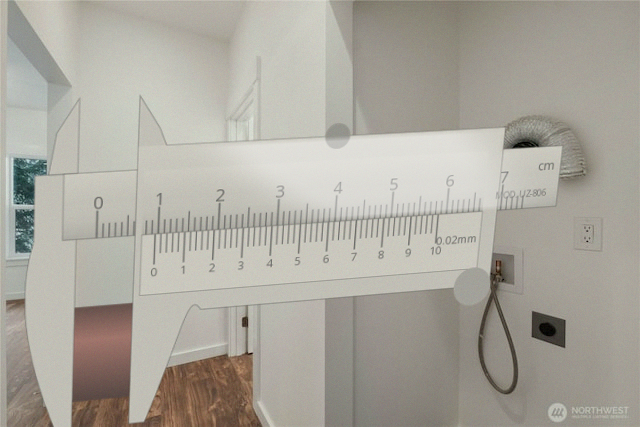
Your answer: {"value": 9.5, "unit": "mm"}
